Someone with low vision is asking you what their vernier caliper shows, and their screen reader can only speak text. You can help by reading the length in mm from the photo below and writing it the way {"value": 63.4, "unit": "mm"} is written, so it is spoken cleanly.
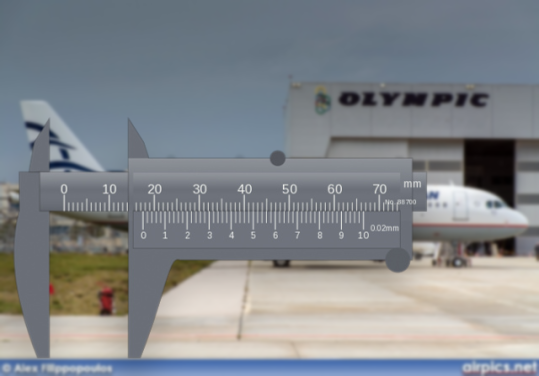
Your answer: {"value": 17.5, "unit": "mm"}
